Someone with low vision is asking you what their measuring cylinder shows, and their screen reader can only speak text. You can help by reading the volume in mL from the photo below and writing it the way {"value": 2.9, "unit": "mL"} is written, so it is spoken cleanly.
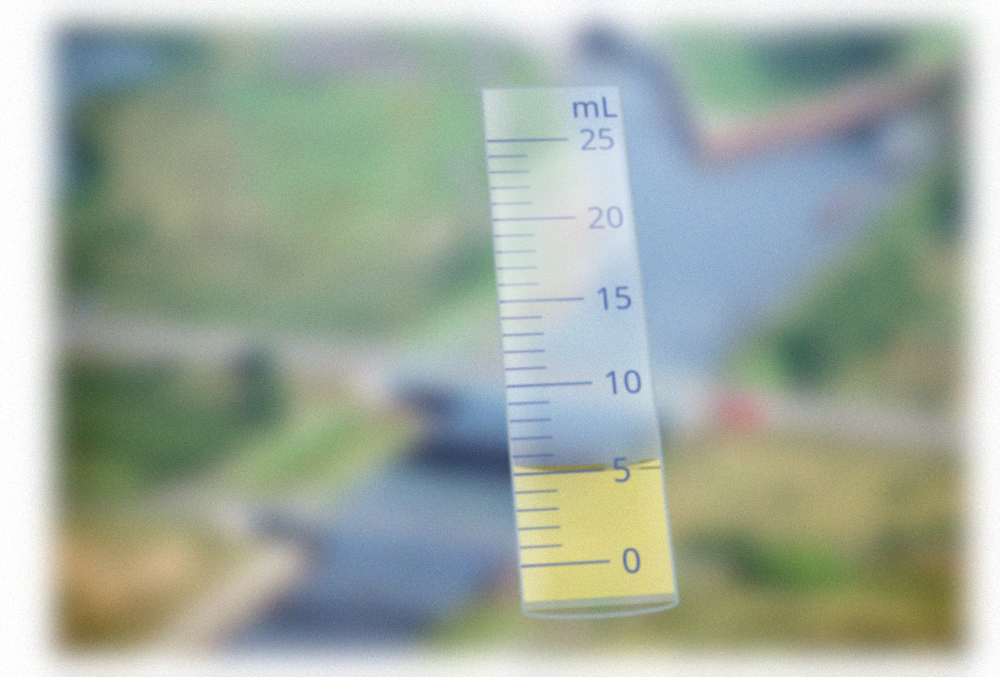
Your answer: {"value": 5, "unit": "mL"}
